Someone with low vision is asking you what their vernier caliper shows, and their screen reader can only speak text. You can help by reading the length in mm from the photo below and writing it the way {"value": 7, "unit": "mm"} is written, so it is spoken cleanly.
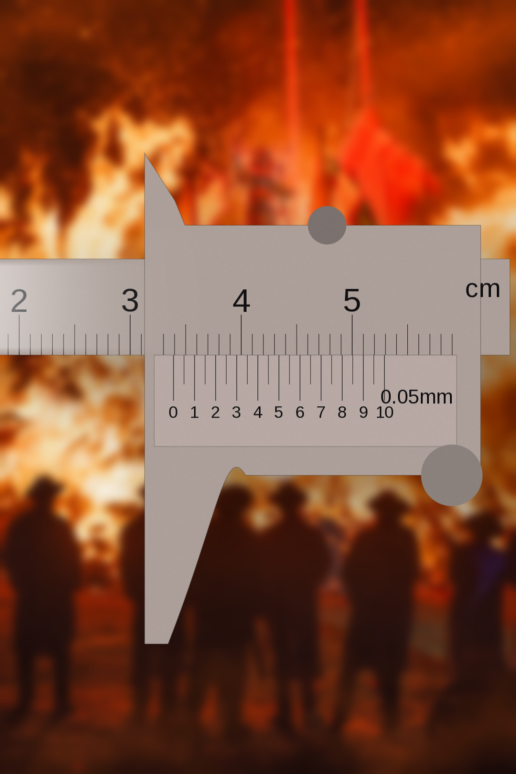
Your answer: {"value": 33.9, "unit": "mm"}
